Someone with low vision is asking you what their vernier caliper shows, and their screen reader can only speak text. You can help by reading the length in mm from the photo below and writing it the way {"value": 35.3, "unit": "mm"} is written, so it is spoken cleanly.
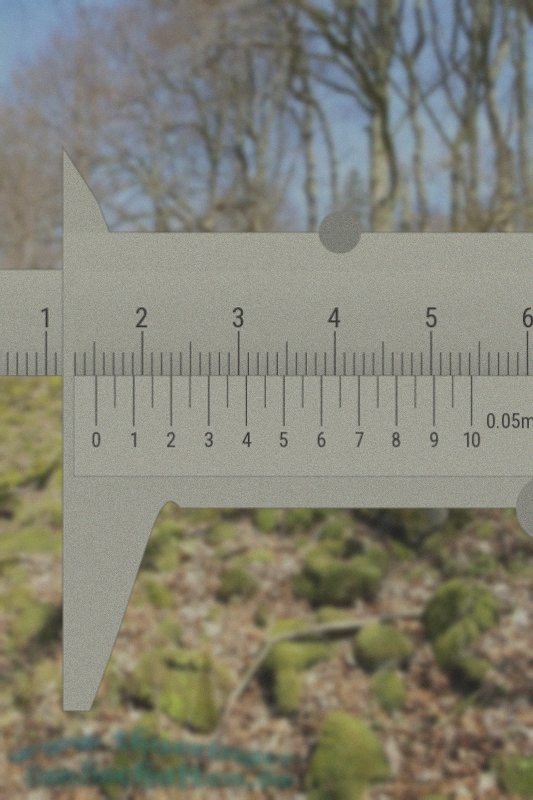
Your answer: {"value": 15.2, "unit": "mm"}
